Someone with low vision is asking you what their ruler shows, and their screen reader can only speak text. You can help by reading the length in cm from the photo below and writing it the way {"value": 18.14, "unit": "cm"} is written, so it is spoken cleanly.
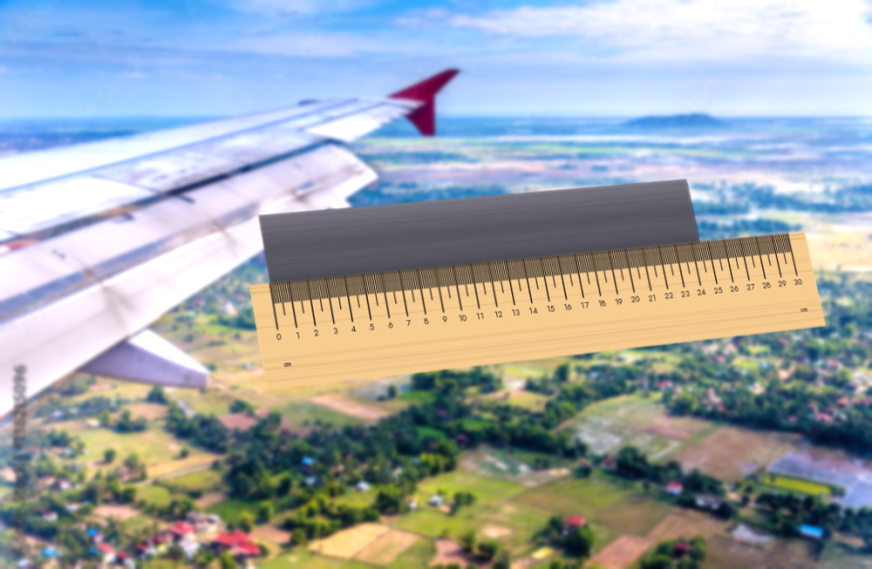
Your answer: {"value": 24.5, "unit": "cm"}
